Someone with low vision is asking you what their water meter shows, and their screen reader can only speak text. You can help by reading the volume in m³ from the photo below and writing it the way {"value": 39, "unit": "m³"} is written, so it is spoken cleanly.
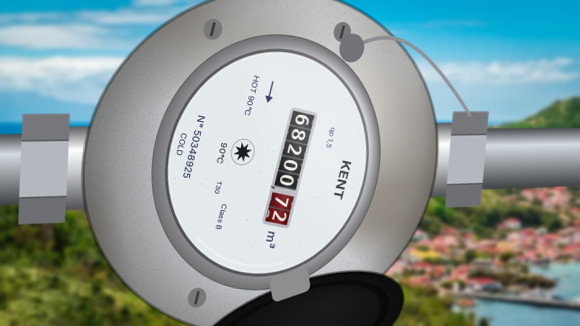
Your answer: {"value": 68200.72, "unit": "m³"}
